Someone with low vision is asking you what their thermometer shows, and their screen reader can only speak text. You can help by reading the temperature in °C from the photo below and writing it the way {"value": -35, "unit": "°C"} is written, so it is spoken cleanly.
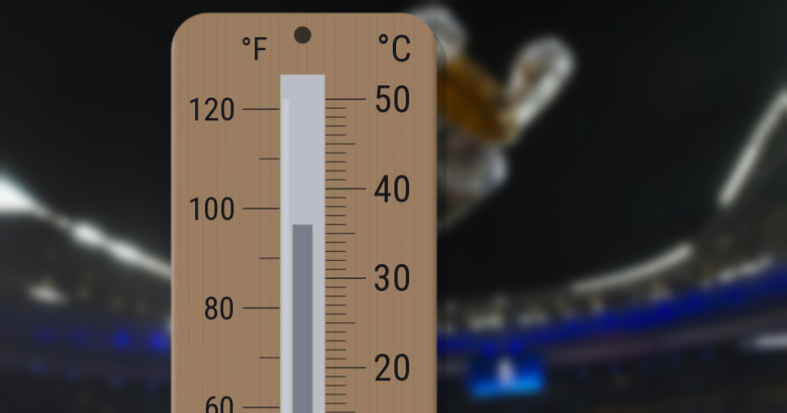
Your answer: {"value": 36, "unit": "°C"}
